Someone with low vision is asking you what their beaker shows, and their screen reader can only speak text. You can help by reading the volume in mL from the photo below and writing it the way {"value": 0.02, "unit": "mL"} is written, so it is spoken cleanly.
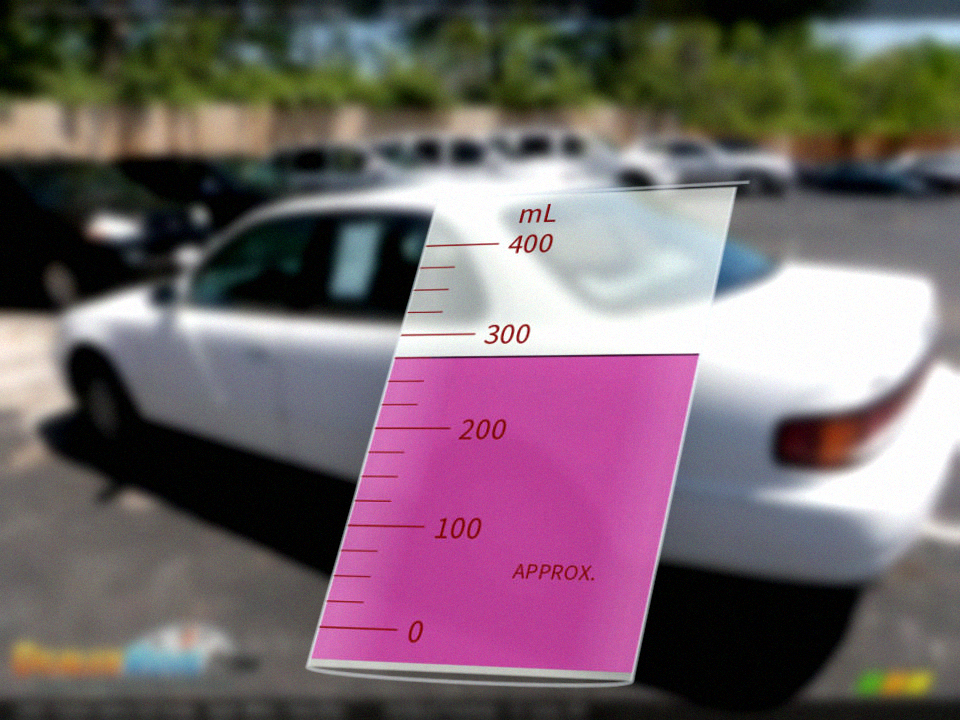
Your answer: {"value": 275, "unit": "mL"}
